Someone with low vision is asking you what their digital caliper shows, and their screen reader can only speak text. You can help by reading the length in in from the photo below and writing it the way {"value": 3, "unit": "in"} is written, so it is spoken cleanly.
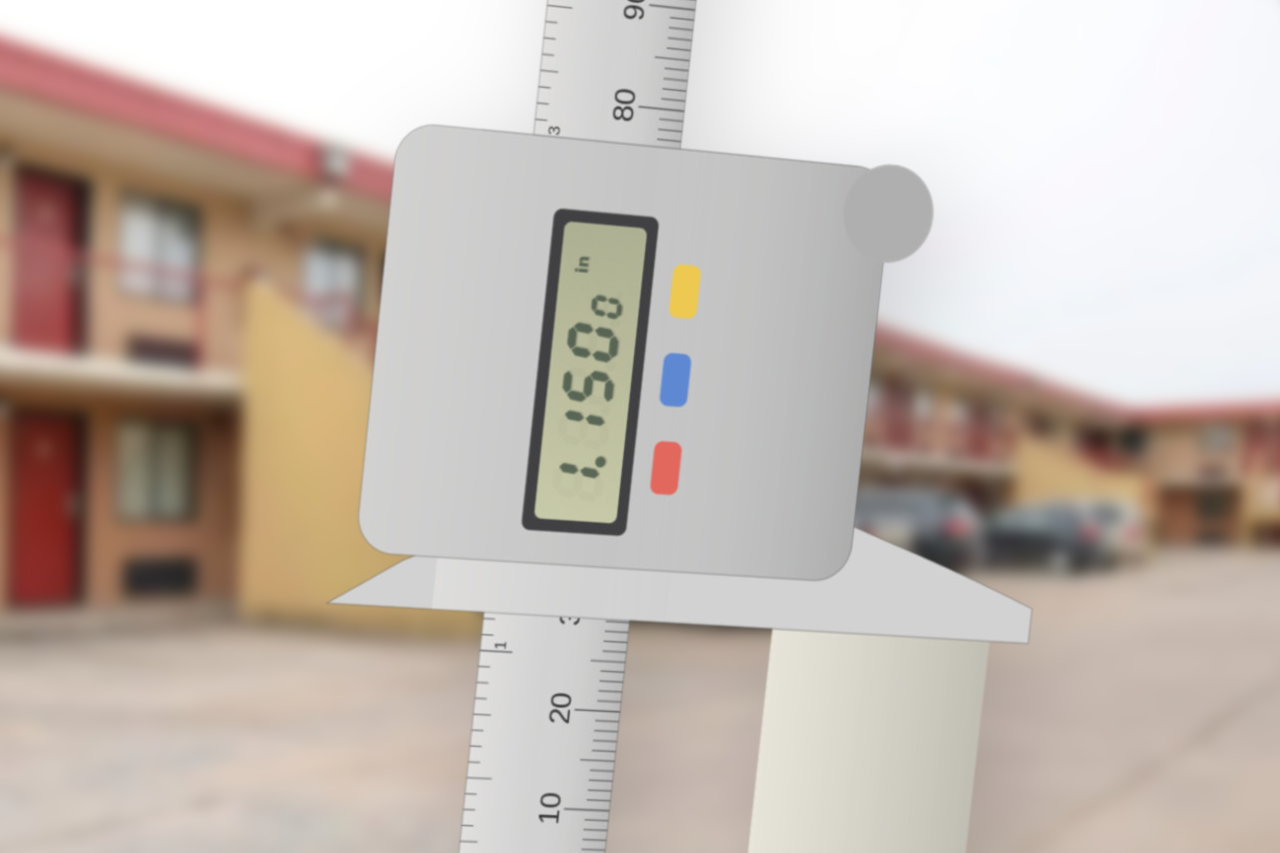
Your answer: {"value": 1.1500, "unit": "in"}
